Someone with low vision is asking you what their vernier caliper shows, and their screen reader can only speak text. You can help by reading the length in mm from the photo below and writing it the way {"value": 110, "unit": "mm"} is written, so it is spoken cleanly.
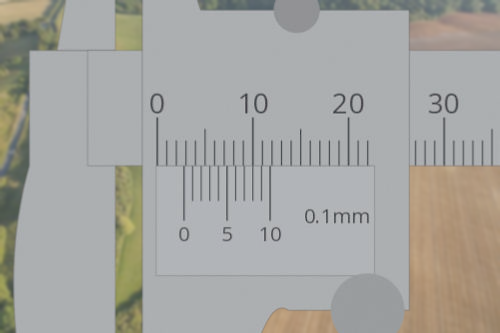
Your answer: {"value": 2.8, "unit": "mm"}
